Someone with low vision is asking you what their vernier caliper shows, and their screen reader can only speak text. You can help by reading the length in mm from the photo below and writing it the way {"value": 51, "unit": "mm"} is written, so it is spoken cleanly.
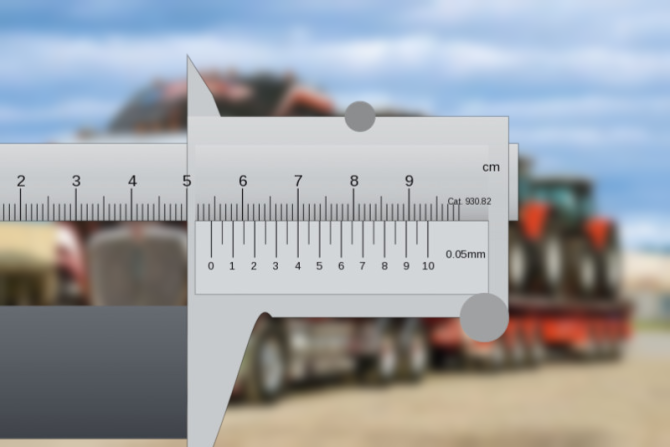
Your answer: {"value": 54.4, "unit": "mm"}
